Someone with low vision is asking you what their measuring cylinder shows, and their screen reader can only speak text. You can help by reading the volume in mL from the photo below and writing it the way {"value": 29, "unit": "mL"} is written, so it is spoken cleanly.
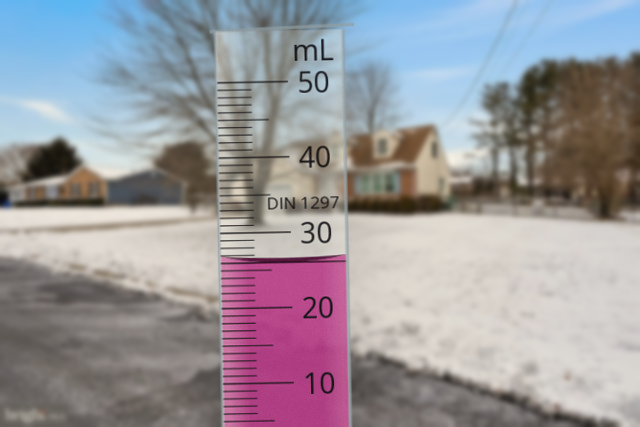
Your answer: {"value": 26, "unit": "mL"}
